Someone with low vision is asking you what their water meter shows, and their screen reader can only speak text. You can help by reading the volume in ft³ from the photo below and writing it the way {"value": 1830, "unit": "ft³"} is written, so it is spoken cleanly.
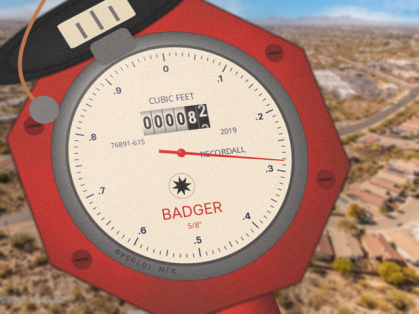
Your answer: {"value": 82.28, "unit": "ft³"}
